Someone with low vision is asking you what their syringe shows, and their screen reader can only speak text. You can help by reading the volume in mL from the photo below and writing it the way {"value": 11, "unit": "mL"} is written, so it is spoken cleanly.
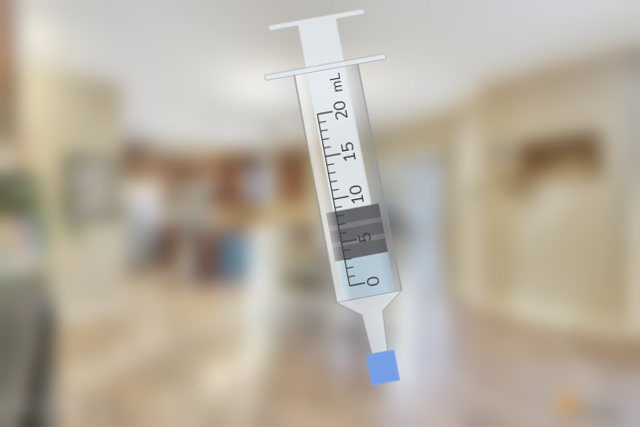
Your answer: {"value": 3, "unit": "mL"}
